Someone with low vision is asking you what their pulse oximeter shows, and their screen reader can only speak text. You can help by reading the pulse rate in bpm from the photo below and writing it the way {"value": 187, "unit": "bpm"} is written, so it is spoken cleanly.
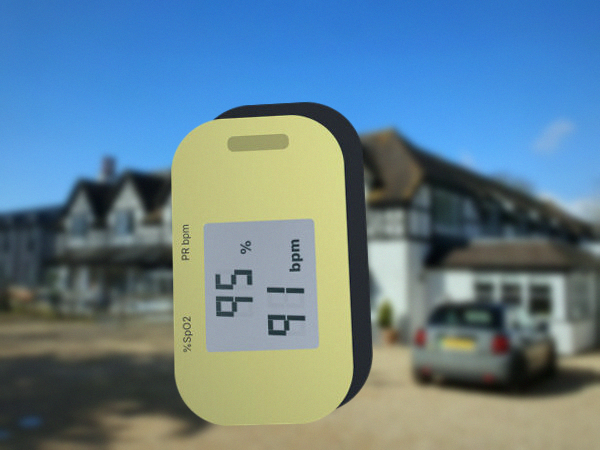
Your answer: {"value": 91, "unit": "bpm"}
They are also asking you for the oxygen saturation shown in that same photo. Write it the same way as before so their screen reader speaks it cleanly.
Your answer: {"value": 95, "unit": "%"}
